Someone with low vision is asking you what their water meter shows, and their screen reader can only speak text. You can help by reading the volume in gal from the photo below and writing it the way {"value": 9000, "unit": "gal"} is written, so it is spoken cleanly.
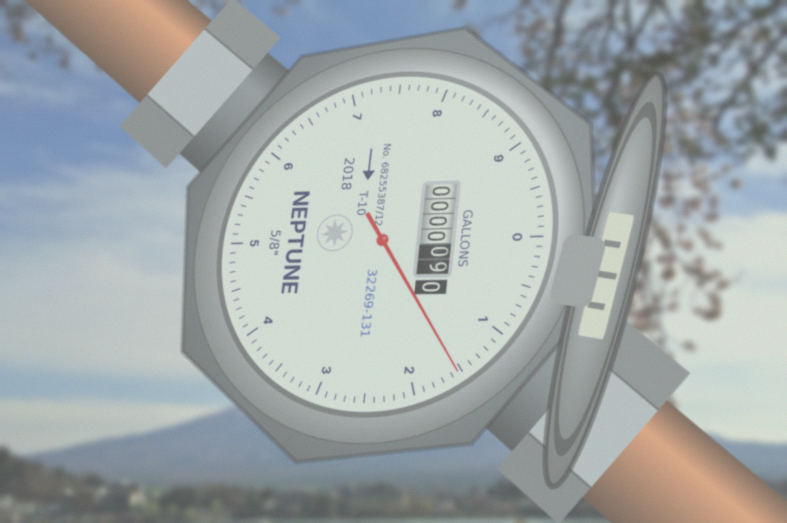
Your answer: {"value": 91.5, "unit": "gal"}
